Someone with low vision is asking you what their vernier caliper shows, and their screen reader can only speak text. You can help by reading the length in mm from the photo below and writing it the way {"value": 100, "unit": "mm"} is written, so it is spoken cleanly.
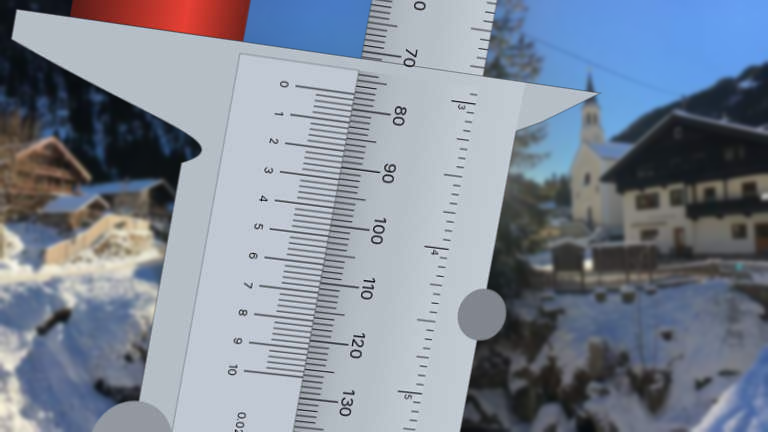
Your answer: {"value": 77.4, "unit": "mm"}
